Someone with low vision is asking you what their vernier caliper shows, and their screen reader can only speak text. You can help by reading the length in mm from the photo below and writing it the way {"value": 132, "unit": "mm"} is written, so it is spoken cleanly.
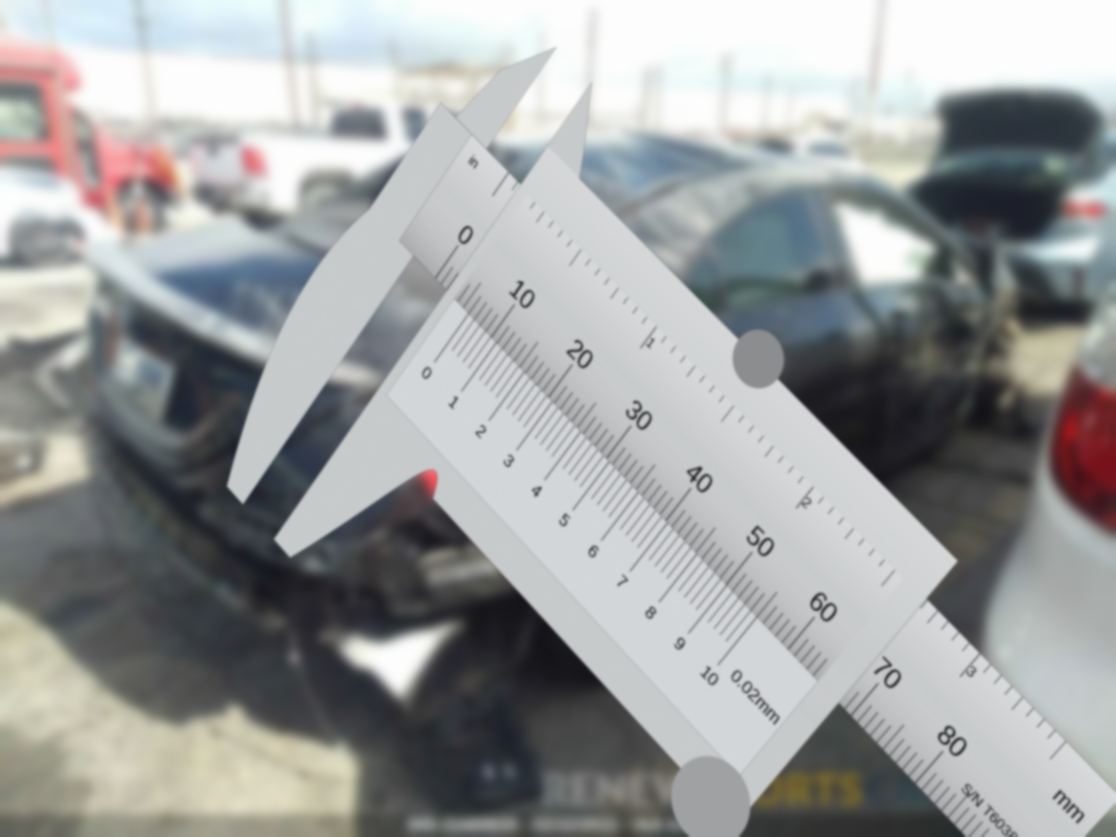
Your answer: {"value": 6.0, "unit": "mm"}
